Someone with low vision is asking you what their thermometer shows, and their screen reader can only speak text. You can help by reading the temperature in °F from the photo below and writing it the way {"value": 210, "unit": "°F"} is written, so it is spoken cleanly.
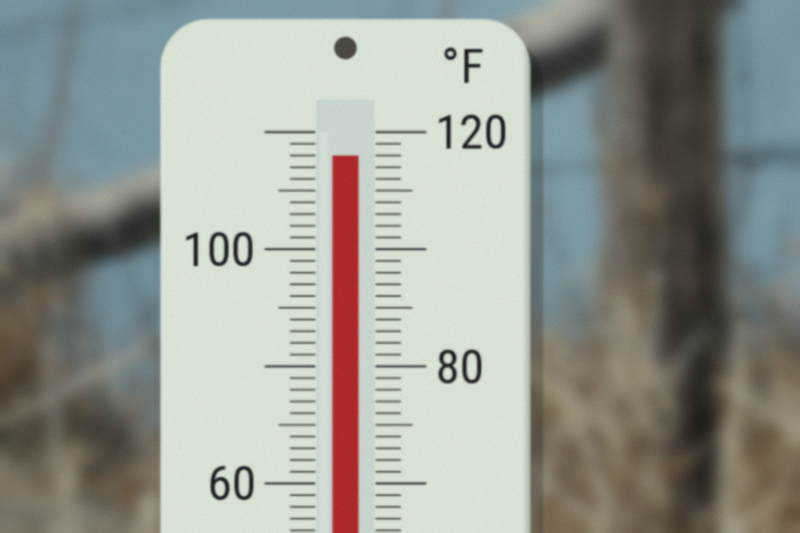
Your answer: {"value": 116, "unit": "°F"}
